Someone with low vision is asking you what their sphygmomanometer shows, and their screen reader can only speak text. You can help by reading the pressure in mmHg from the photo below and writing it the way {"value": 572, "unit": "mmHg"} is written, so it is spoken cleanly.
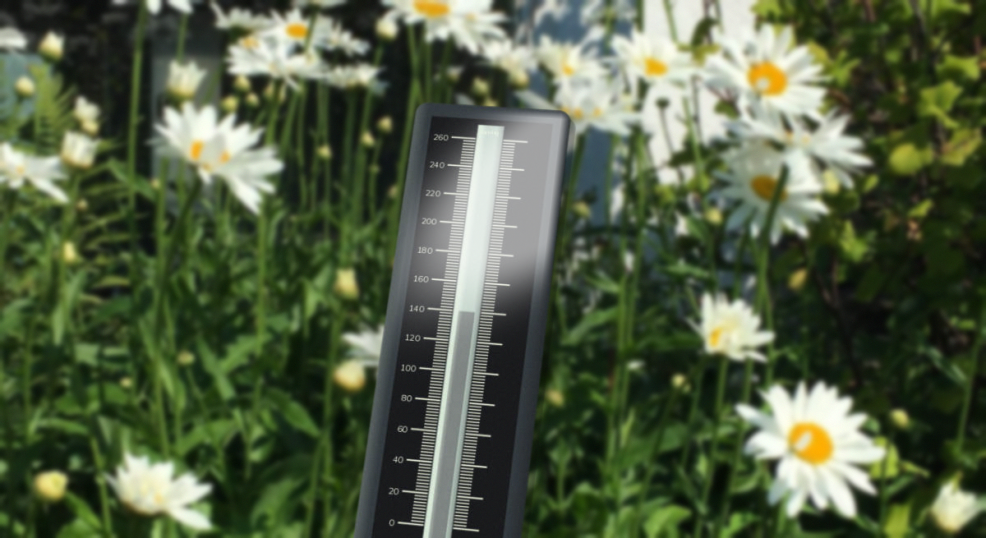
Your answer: {"value": 140, "unit": "mmHg"}
